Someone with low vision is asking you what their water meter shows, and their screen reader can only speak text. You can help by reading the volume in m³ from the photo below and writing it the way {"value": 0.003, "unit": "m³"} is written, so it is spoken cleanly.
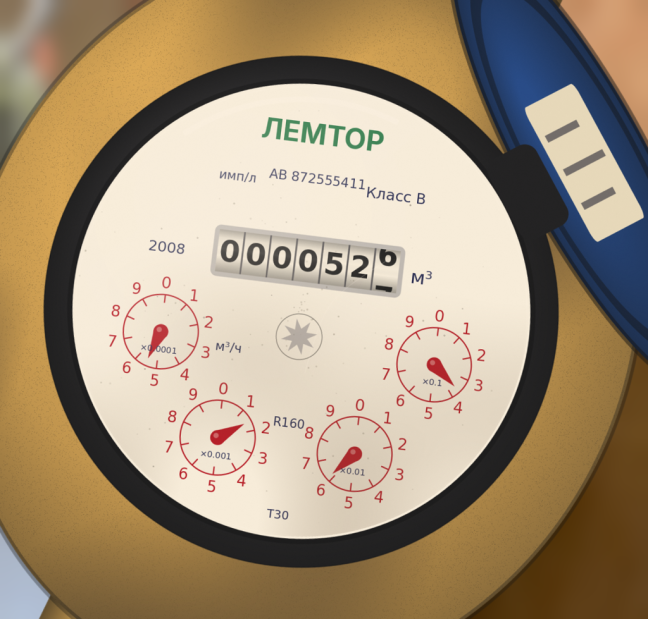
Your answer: {"value": 526.3615, "unit": "m³"}
